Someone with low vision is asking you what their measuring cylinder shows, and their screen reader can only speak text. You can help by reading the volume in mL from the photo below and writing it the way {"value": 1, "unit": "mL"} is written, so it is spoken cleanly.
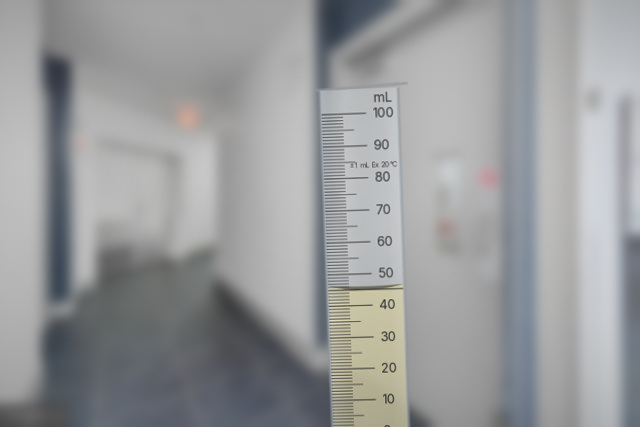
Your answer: {"value": 45, "unit": "mL"}
